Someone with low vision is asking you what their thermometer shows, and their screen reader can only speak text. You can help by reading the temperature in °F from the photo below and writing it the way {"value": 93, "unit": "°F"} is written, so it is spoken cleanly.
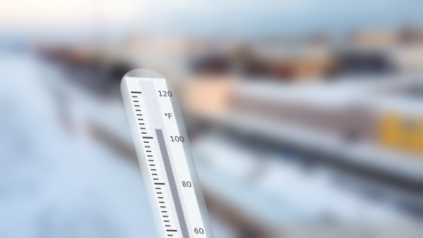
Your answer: {"value": 104, "unit": "°F"}
